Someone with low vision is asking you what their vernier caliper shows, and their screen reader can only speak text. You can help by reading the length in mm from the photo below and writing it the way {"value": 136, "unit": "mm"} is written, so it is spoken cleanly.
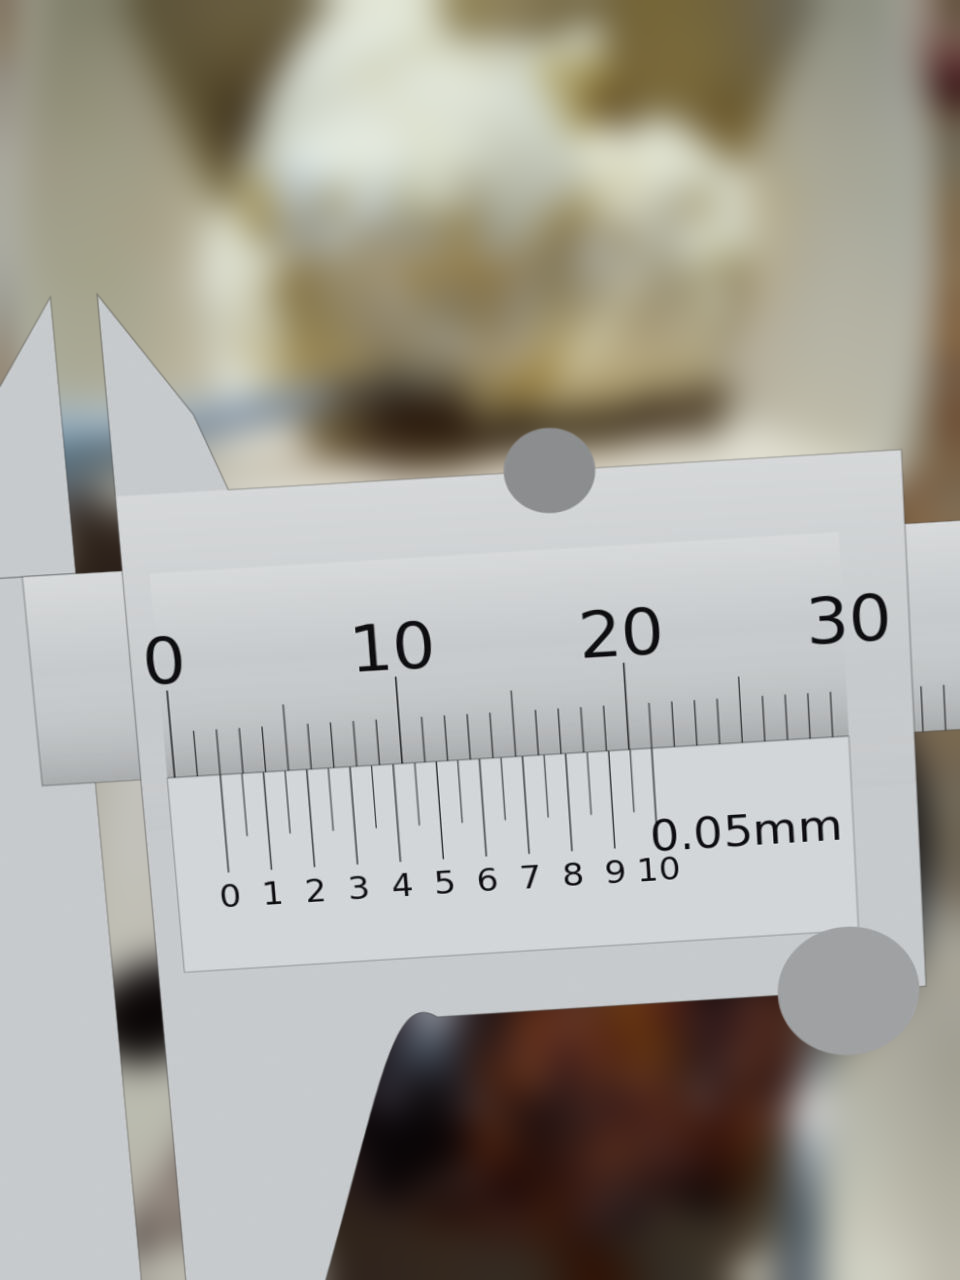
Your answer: {"value": 2.0, "unit": "mm"}
